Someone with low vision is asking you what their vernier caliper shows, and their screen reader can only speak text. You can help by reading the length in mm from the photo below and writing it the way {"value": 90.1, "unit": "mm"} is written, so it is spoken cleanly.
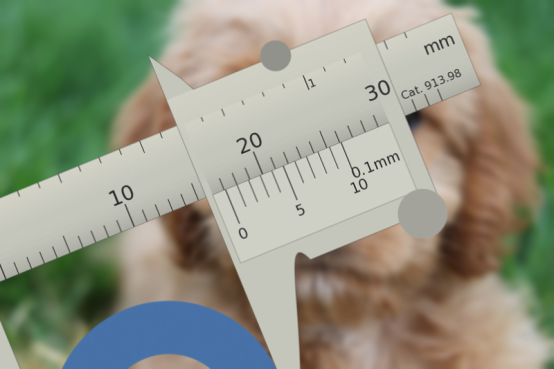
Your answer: {"value": 17.1, "unit": "mm"}
